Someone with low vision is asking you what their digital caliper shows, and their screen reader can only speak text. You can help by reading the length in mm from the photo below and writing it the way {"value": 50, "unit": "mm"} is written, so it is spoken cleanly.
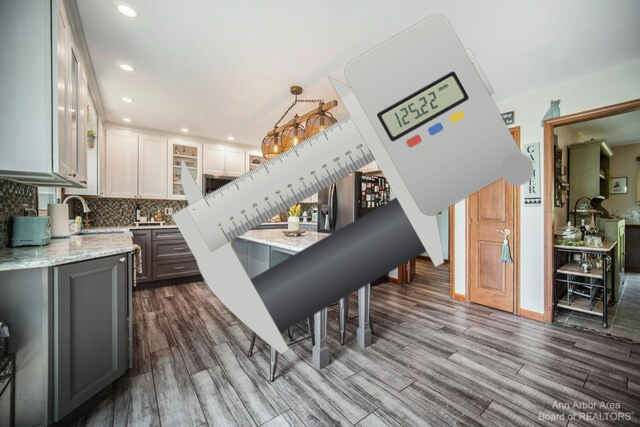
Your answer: {"value": 125.22, "unit": "mm"}
